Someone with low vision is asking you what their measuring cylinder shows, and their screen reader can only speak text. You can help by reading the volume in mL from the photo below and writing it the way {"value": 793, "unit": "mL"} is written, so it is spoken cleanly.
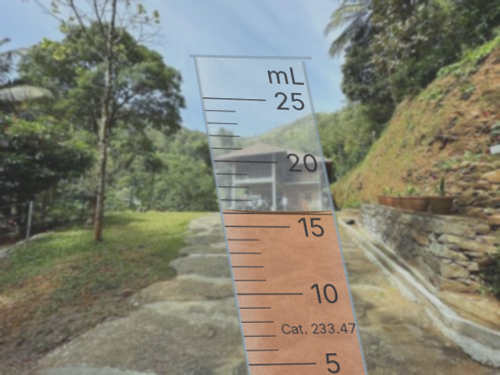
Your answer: {"value": 16, "unit": "mL"}
